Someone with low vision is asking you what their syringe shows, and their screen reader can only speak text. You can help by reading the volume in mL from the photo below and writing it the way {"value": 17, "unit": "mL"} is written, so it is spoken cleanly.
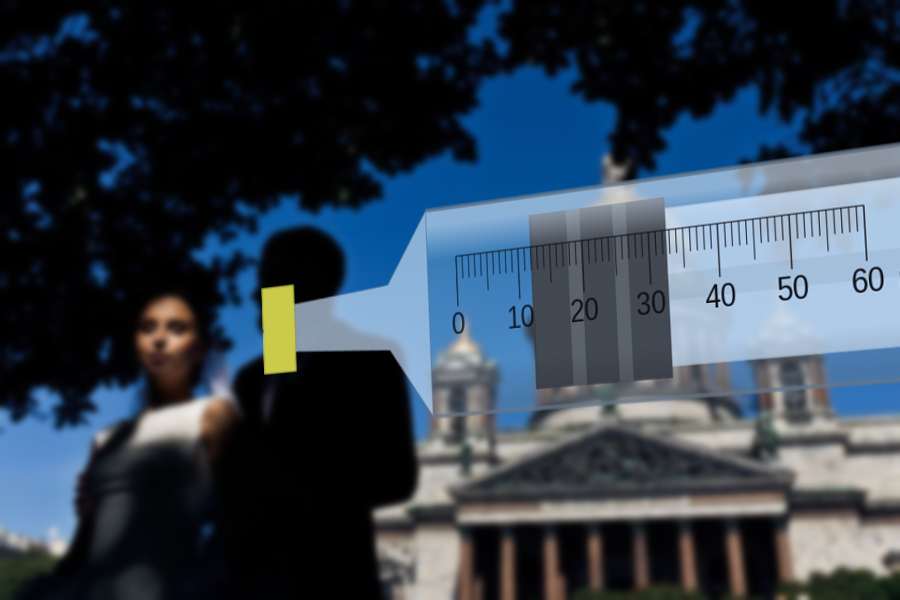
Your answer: {"value": 12, "unit": "mL"}
